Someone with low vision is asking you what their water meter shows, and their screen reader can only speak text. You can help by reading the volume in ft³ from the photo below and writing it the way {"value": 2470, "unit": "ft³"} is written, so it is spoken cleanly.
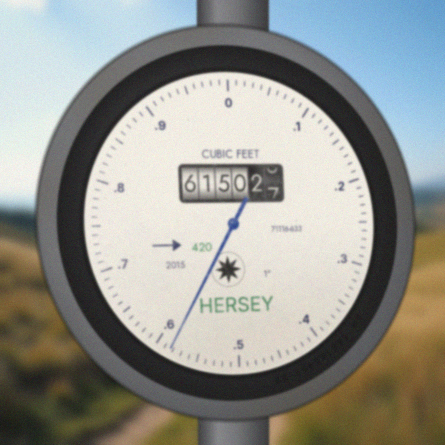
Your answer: {"value": 615026.58, "unit": "ft³"}
